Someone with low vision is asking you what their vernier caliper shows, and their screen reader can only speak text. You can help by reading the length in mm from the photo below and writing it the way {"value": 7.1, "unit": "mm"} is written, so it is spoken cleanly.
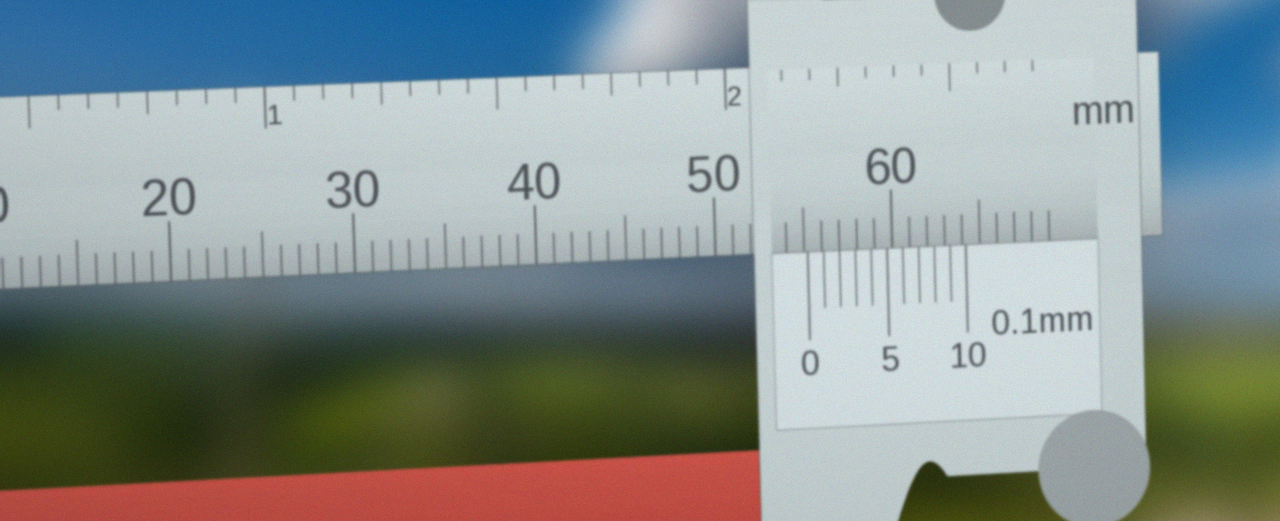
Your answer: {"value": 55.2, "unit": "mm"}
